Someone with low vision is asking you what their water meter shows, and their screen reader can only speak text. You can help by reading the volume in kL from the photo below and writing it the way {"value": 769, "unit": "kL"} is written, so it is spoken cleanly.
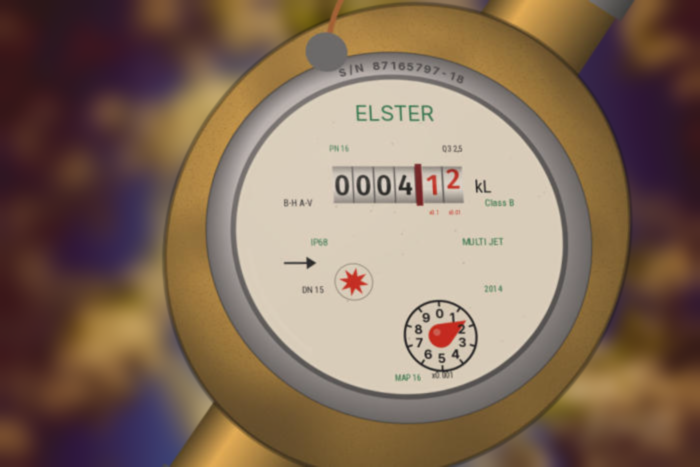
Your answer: {"value": 4.121, "unit": "kL"}
